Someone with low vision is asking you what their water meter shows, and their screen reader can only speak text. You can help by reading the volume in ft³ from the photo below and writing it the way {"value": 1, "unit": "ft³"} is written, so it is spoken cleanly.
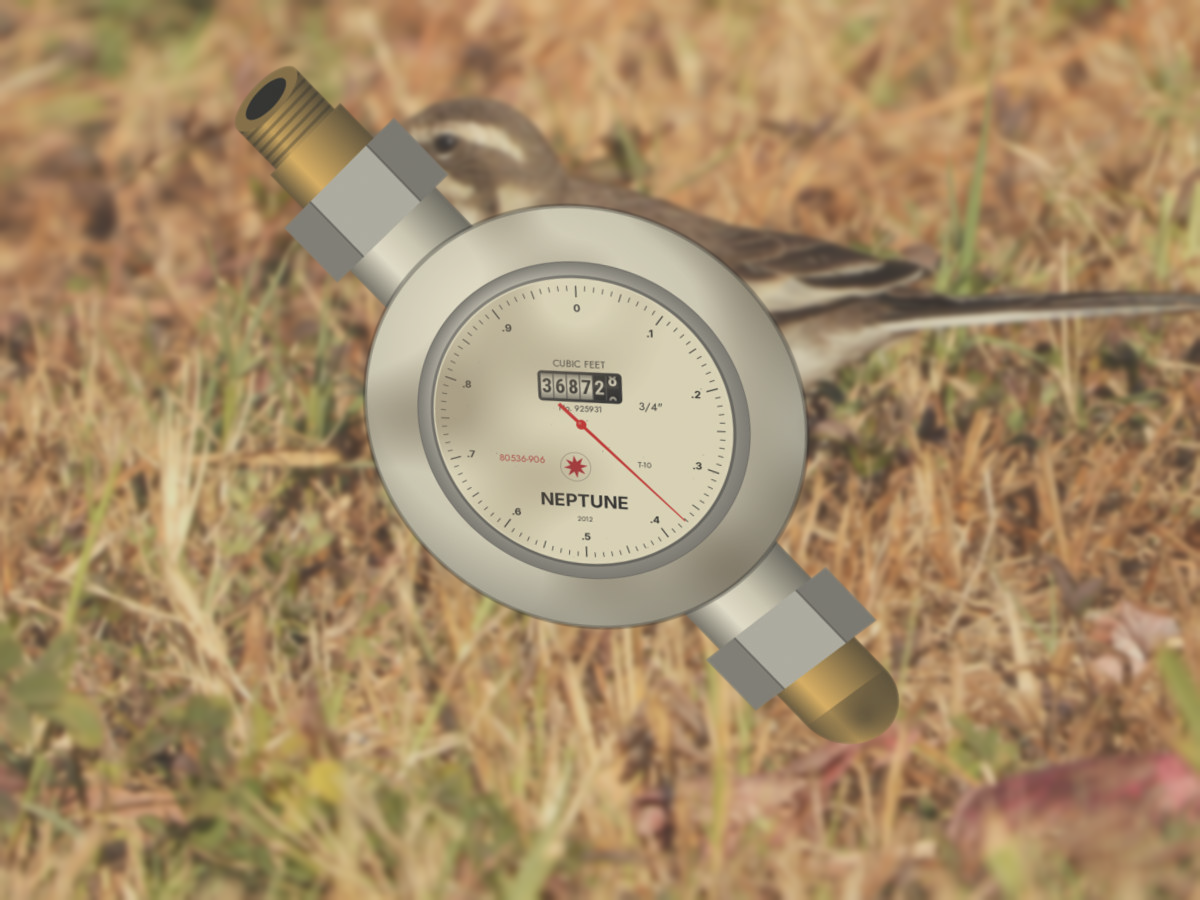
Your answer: {"value": 368728.37, "unit": "ft³"}
